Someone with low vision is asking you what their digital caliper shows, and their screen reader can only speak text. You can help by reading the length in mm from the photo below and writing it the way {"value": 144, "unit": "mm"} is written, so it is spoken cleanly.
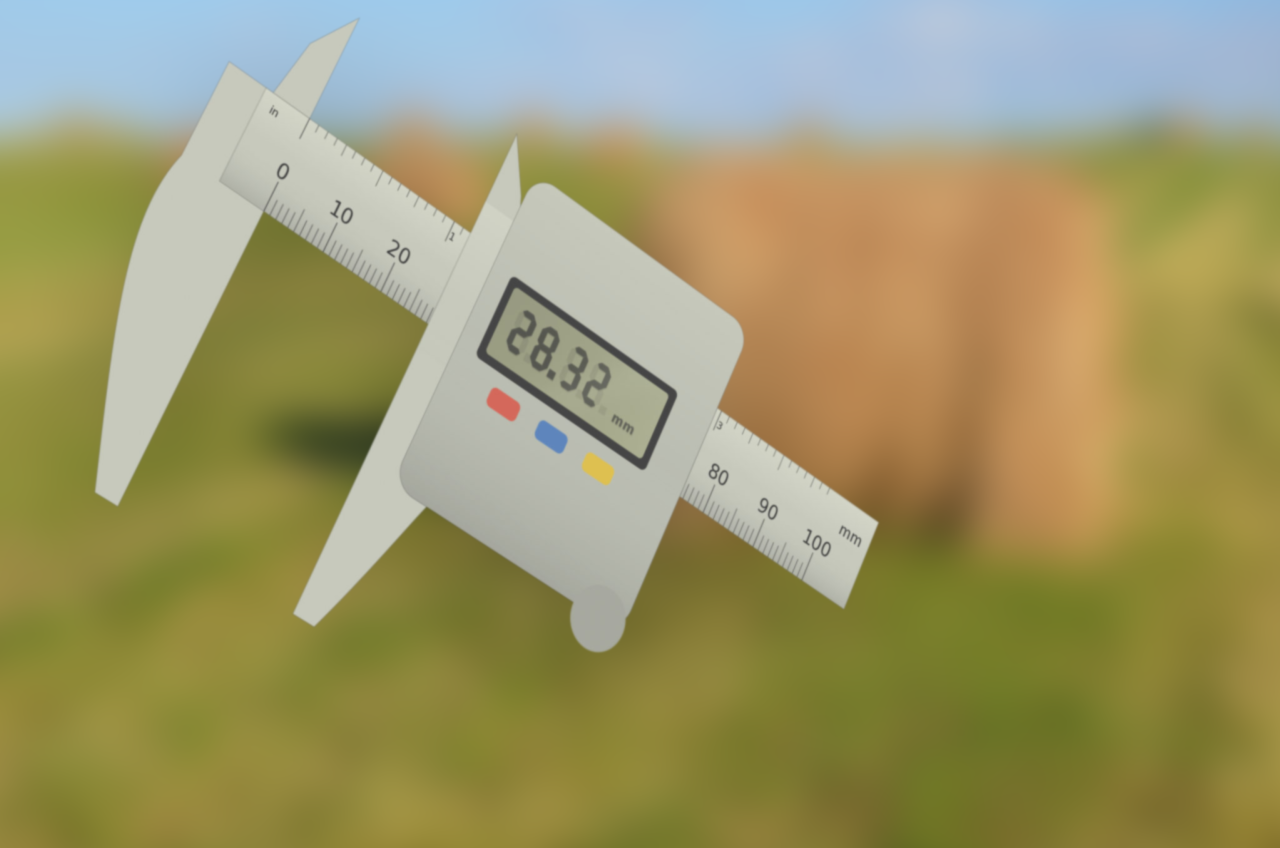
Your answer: {"value": 28.32, "unit": "mm"}
